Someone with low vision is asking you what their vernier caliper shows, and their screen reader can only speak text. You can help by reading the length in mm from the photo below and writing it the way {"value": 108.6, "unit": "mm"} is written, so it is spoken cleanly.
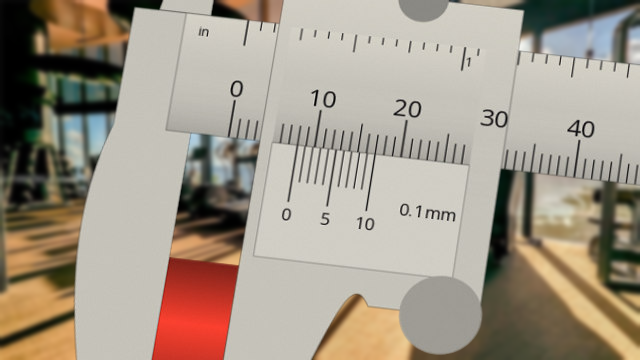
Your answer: {"value": 8.0, "unit": "mm"}
